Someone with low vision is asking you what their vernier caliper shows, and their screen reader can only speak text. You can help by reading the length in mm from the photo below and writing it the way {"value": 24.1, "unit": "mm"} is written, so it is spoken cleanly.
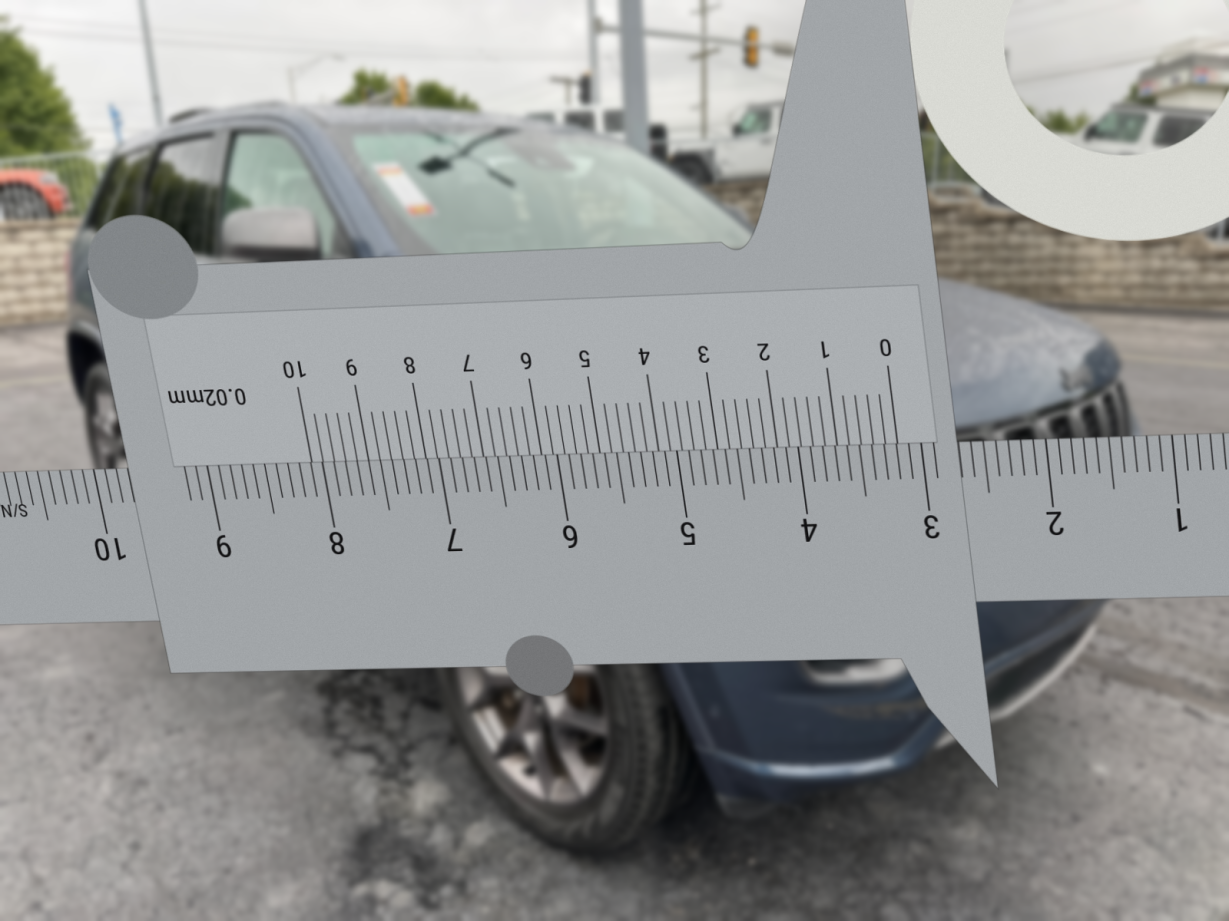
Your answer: {"value": 31.9, "unit": "mm"}
